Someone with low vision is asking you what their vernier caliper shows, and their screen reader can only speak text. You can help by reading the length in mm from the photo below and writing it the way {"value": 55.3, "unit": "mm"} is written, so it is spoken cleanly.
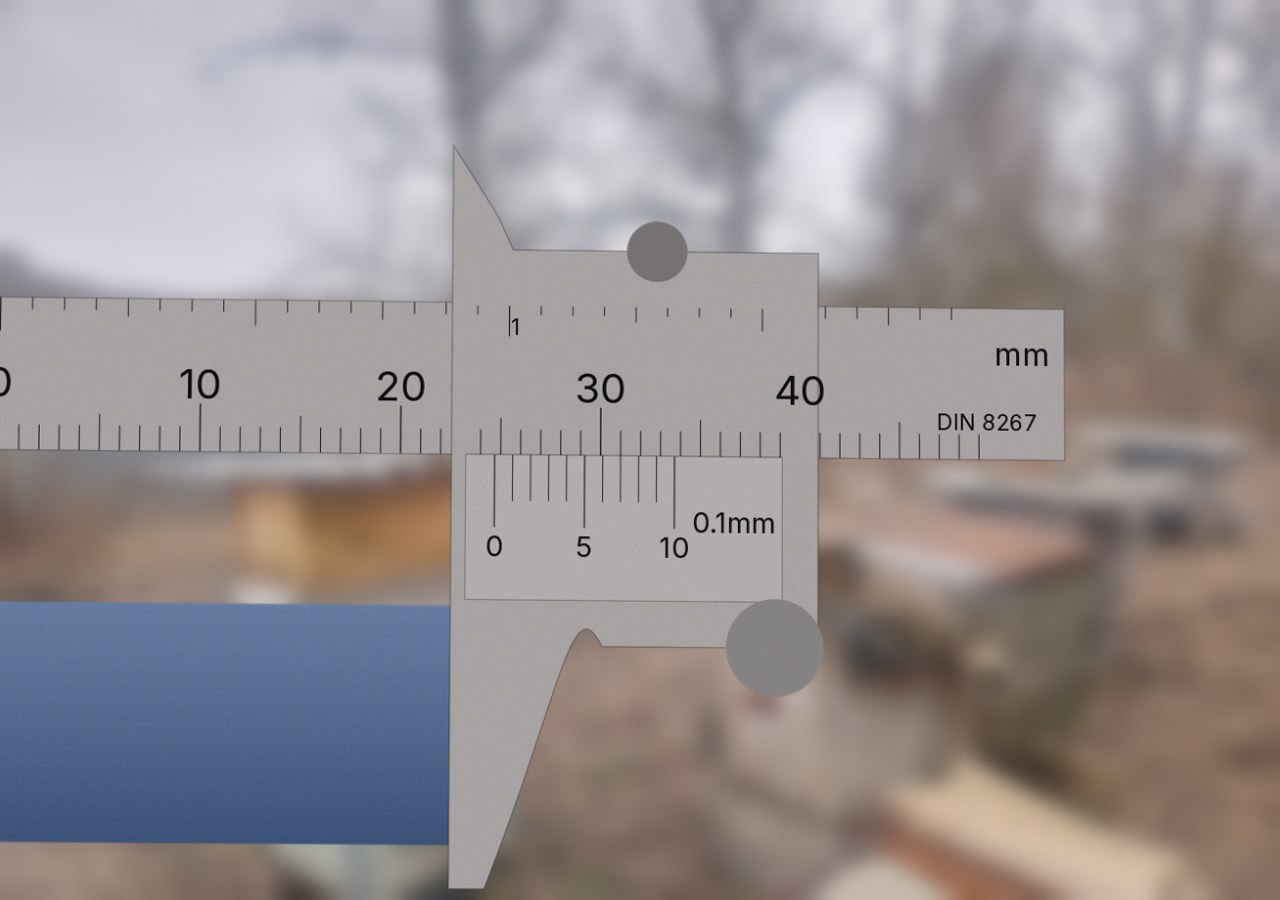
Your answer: {"value": 24.7, "unit": "mm"}
